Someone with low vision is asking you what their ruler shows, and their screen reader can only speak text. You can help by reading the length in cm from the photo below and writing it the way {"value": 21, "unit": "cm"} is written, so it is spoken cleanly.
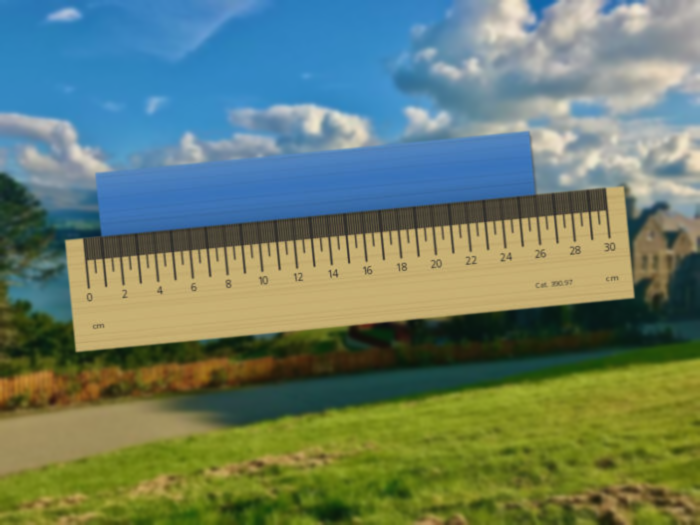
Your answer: {"value": 25, "unit": "cm"}
